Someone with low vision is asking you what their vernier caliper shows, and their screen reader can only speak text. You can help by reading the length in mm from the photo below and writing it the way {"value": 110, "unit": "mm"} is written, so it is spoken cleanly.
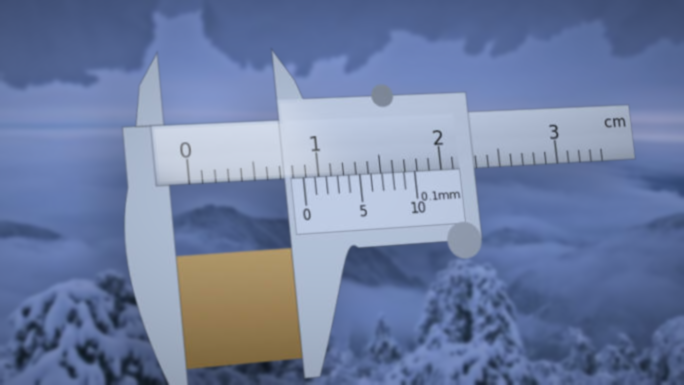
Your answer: {"value": 8.8, "unit": "mm"}
